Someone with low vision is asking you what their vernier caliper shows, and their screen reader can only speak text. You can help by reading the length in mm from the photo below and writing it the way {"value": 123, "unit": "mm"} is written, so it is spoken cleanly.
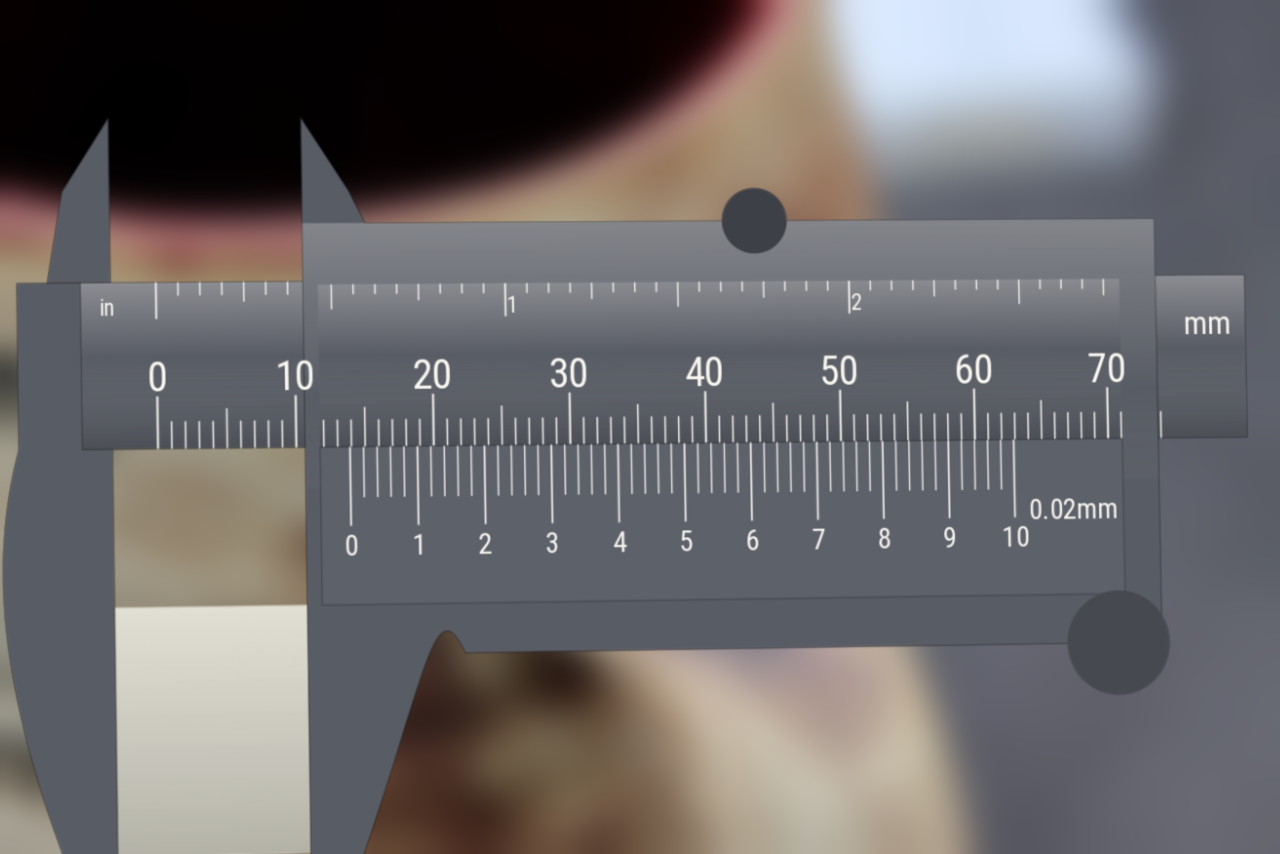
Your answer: {"value": 13.9, "unit": "mm"}
